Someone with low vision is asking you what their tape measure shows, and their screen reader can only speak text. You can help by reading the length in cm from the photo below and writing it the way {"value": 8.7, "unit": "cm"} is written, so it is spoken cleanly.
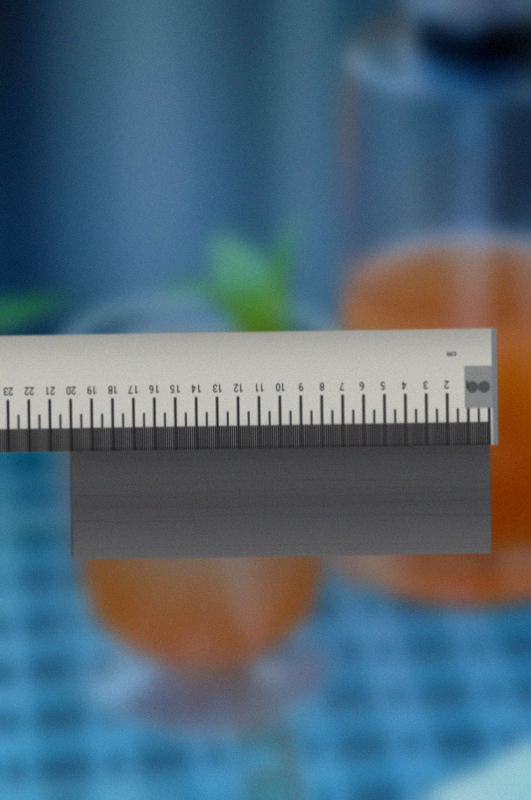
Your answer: {"value": 20, "unit": "cm"}
